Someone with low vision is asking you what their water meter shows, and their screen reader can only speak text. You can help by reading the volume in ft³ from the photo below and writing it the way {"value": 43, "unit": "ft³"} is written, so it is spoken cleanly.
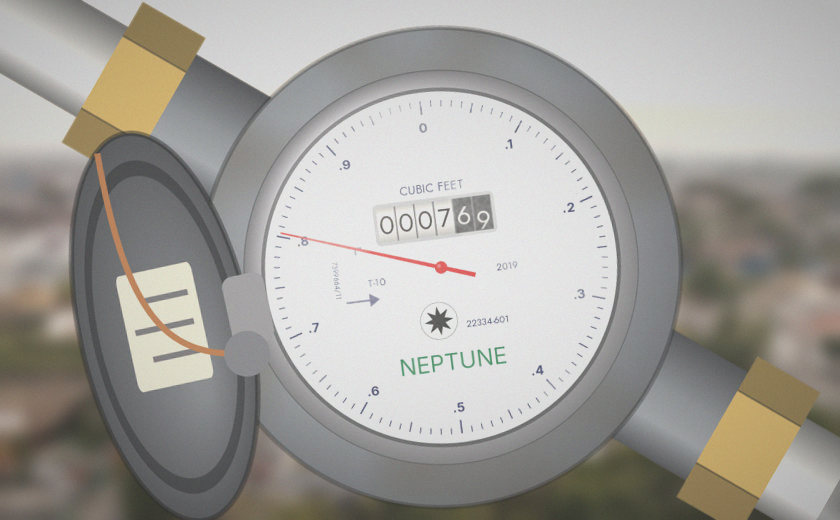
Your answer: {"value": 768.80, "unit": "ft³"}
